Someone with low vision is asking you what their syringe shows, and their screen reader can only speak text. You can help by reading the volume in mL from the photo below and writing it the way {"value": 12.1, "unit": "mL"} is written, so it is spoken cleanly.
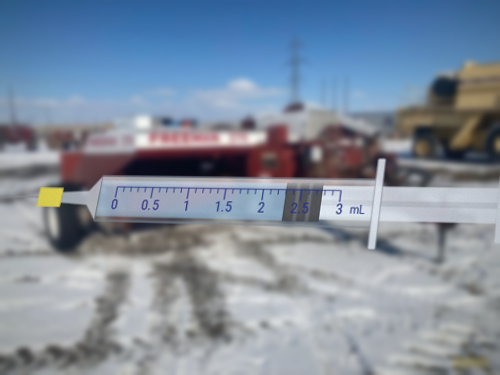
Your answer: {"value": 2.3, "unit": "mL"}
